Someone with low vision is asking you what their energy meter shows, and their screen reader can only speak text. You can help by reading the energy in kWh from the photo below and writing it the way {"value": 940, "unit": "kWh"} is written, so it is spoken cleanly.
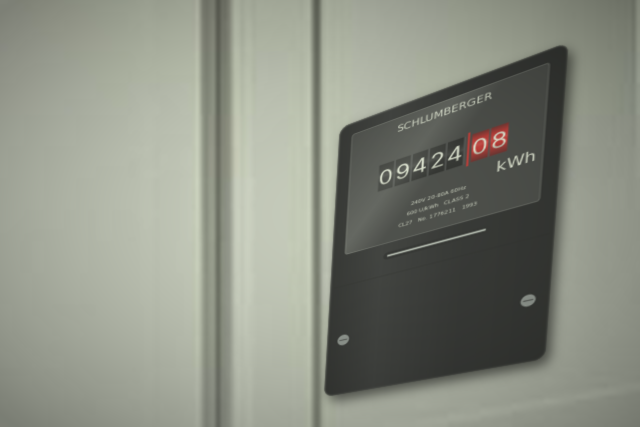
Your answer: {"value": 9424.08, "unit": "kWh"}
